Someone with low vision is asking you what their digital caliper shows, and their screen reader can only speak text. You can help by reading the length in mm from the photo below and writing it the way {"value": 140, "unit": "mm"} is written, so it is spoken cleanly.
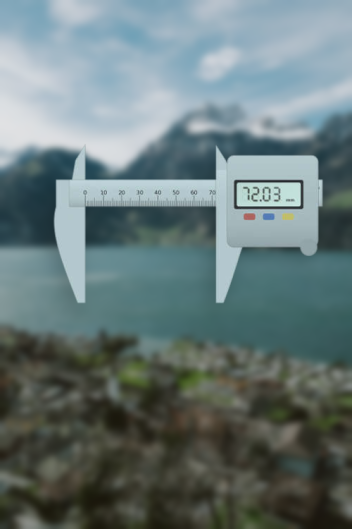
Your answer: {"value": 72.03, "unit": "mm"}
